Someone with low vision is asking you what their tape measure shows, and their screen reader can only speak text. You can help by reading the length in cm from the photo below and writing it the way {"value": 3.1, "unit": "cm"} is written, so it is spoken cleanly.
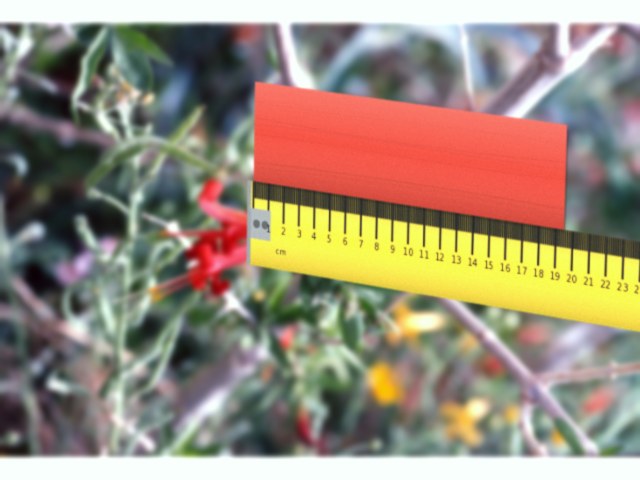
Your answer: {"value": 19.5, "unit": "cm"}
